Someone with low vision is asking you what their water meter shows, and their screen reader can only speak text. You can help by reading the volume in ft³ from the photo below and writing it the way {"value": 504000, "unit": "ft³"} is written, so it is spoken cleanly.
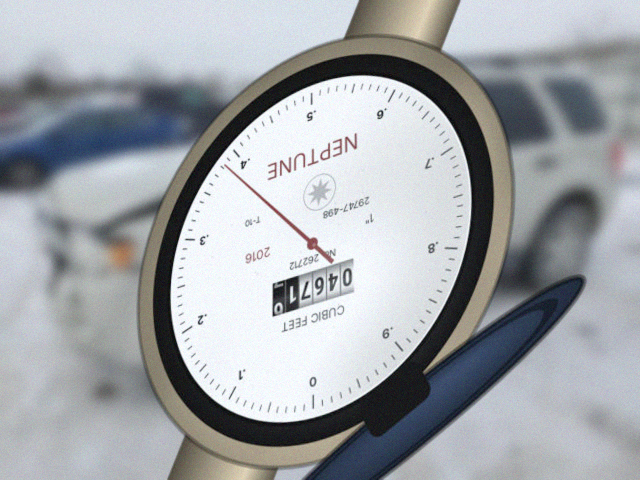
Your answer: {"value": 46716.38, "unit": "ft³"}
